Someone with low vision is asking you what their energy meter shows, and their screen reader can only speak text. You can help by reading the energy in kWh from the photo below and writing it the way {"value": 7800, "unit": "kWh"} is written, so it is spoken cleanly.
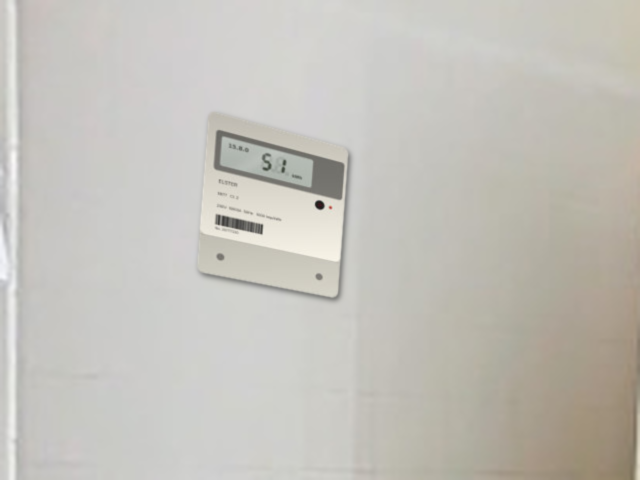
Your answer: {"value": 51, "unit": "kWh"}
